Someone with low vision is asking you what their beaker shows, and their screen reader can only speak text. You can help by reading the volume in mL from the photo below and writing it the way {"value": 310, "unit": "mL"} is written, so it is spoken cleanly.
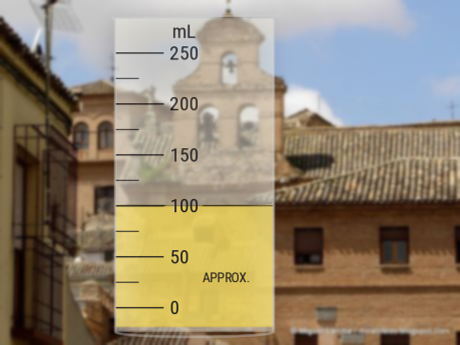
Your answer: {"value": 100, "unit": "mL"}
